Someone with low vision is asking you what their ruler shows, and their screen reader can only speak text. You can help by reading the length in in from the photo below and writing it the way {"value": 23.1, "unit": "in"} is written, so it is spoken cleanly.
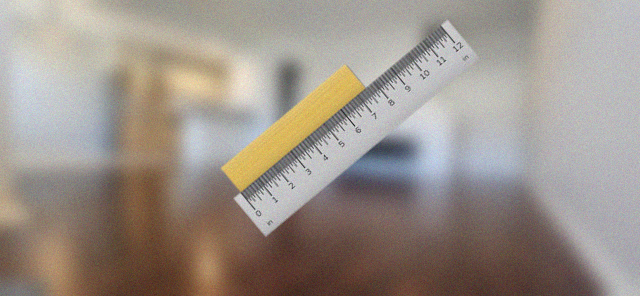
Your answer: {"value": 7.5, "unit": "in"}
